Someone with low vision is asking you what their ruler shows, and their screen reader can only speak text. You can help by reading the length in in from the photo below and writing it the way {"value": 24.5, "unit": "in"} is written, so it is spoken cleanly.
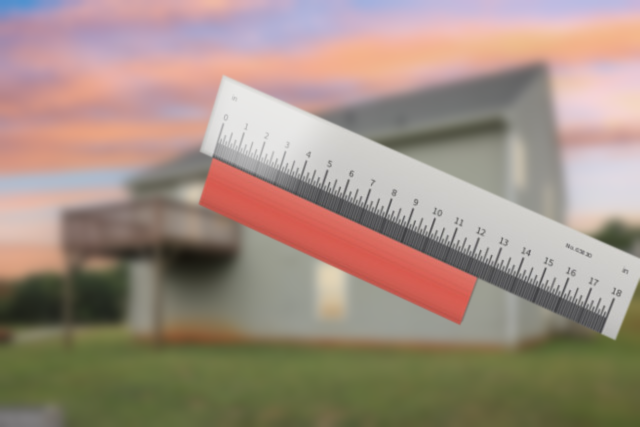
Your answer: {"value": 12.5, "unit": "in"}
